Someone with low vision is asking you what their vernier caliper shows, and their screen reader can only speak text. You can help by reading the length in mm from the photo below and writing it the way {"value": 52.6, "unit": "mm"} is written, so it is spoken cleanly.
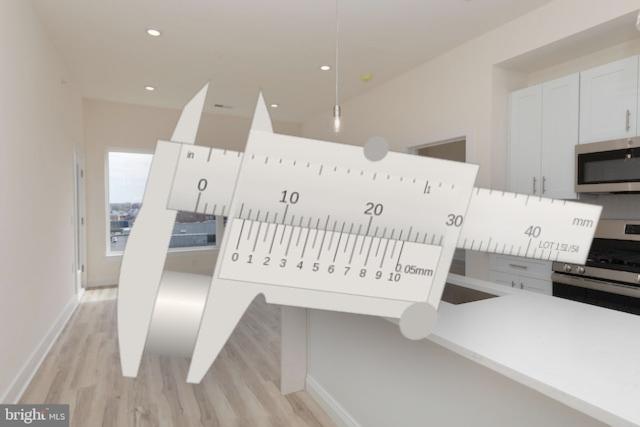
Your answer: {"value": 5.6, "unit": "mm"}
